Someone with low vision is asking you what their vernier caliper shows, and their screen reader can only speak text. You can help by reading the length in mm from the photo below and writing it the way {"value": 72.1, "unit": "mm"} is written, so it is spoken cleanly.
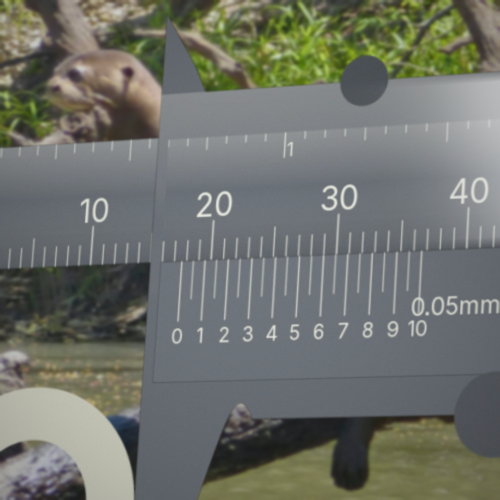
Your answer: {"value": 17.6, "unit": "mm"}
